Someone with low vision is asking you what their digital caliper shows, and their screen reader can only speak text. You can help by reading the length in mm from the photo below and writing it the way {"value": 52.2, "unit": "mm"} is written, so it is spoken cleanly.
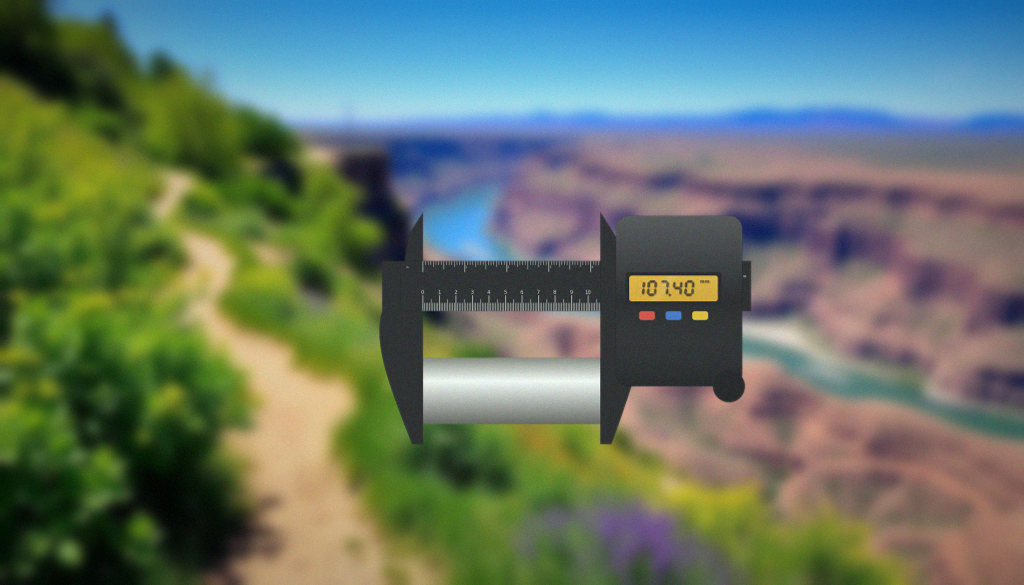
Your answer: {"value": 107.40, "unit": "mm"}
